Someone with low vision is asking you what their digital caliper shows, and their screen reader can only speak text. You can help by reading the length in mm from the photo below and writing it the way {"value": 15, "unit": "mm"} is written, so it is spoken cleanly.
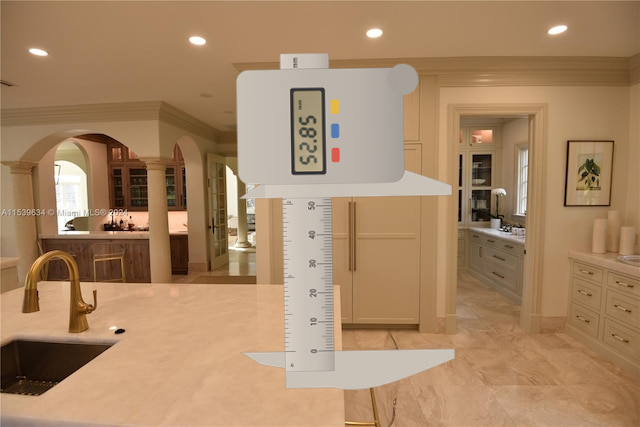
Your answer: {"value": 52.85, "unit": "mm"}
